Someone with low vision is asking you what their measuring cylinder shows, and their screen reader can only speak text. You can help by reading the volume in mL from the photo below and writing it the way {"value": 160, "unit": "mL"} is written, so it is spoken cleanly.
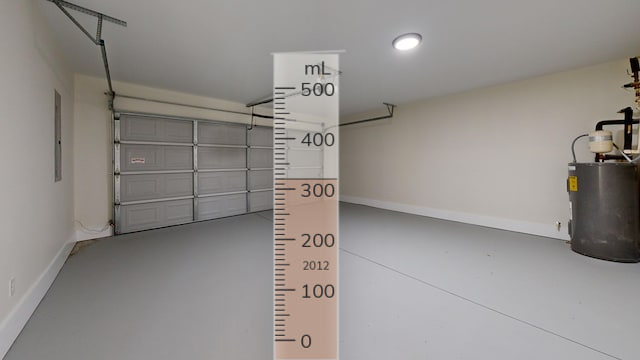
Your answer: {"value": 320, "unit": "mL"}
